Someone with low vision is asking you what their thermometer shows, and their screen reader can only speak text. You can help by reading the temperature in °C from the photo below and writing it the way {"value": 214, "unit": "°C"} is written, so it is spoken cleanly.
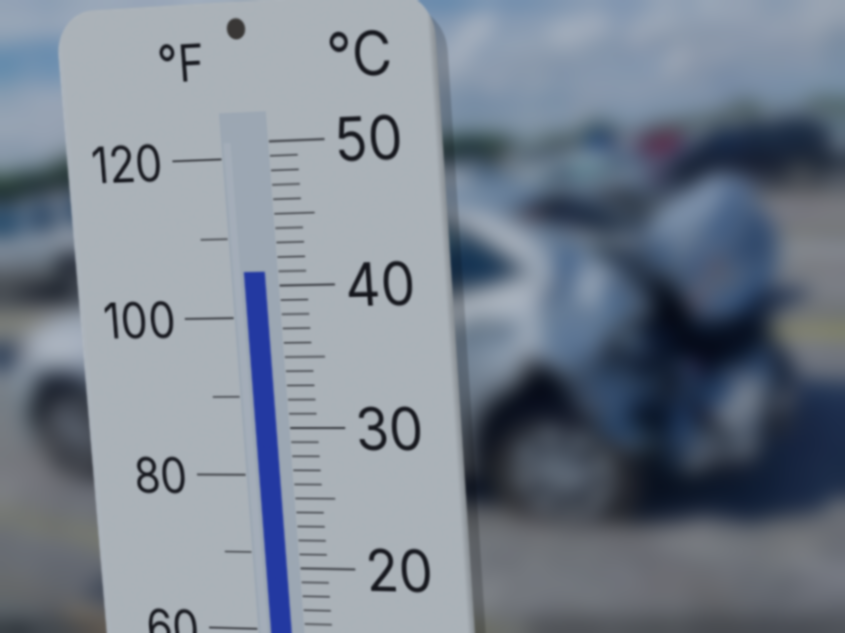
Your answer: {"value": 41, "unit": "°C"}
